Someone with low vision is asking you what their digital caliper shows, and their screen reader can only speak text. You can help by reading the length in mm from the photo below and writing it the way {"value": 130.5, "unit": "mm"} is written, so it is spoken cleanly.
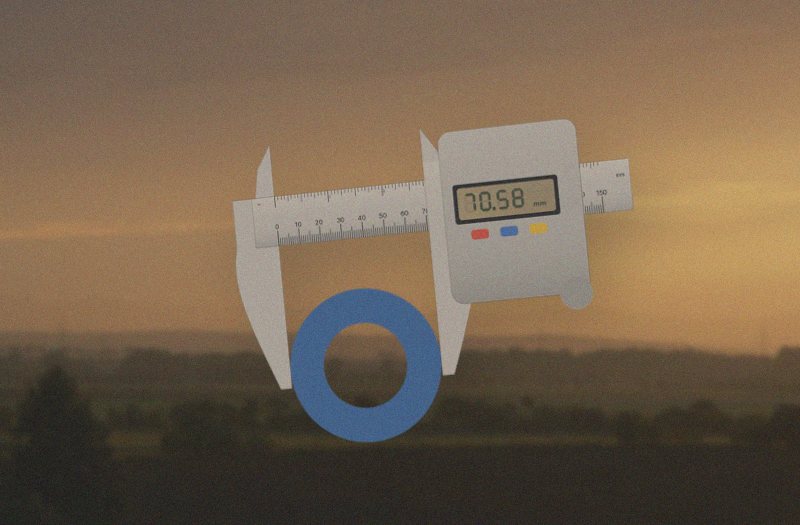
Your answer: {"value": 70.58, "unit": "mm"}
